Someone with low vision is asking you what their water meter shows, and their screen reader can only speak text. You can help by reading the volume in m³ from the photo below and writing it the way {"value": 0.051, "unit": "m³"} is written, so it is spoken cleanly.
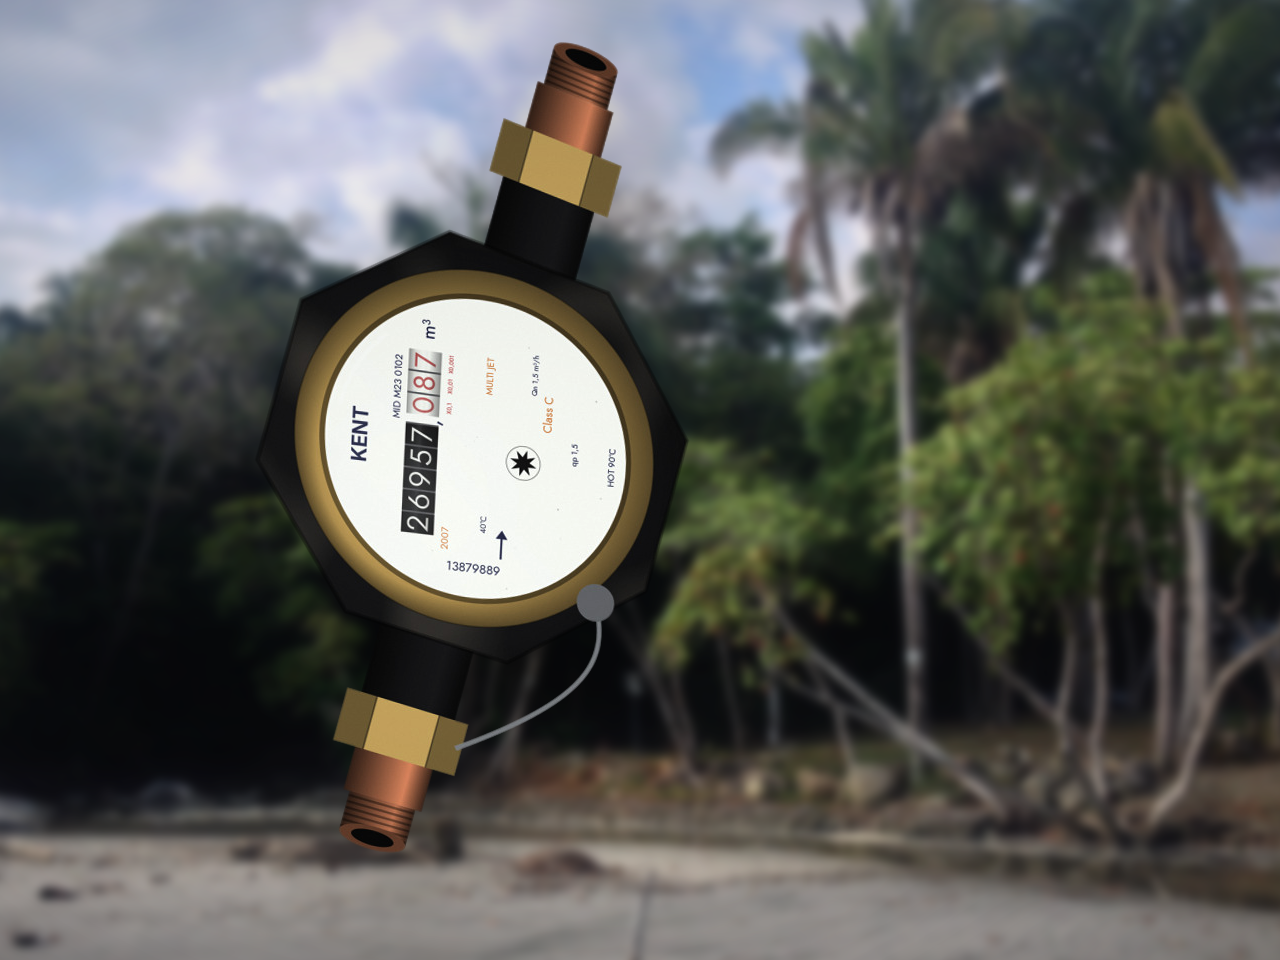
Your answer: {"value": 26957.087, "unit": "m³"}
